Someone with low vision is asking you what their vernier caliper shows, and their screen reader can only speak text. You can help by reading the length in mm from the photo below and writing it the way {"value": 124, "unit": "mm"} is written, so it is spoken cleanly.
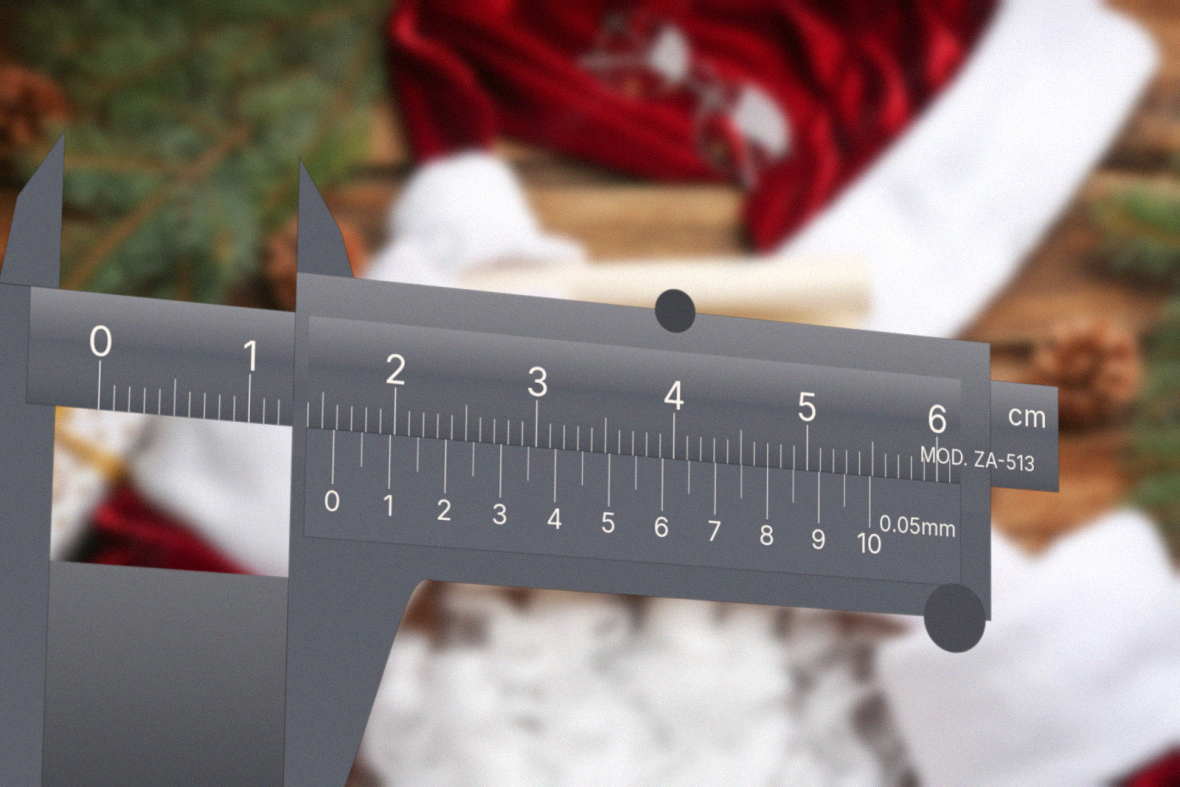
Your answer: {"value": 15.8, "unit": "mm"}
